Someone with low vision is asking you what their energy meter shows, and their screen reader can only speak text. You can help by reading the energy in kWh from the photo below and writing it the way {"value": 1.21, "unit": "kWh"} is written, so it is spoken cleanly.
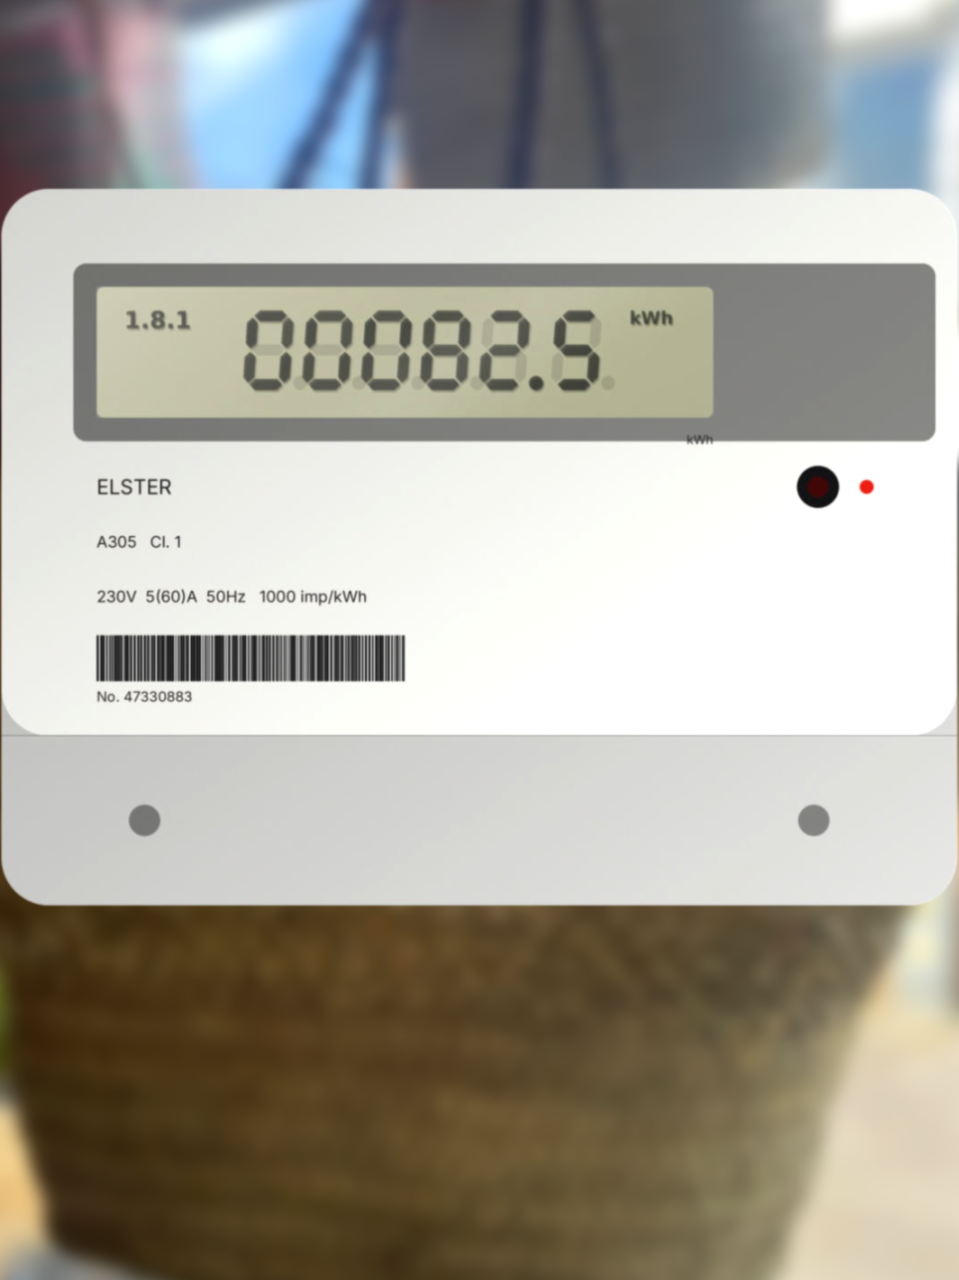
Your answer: {"value": 82.5, "unit": "kWh"}
